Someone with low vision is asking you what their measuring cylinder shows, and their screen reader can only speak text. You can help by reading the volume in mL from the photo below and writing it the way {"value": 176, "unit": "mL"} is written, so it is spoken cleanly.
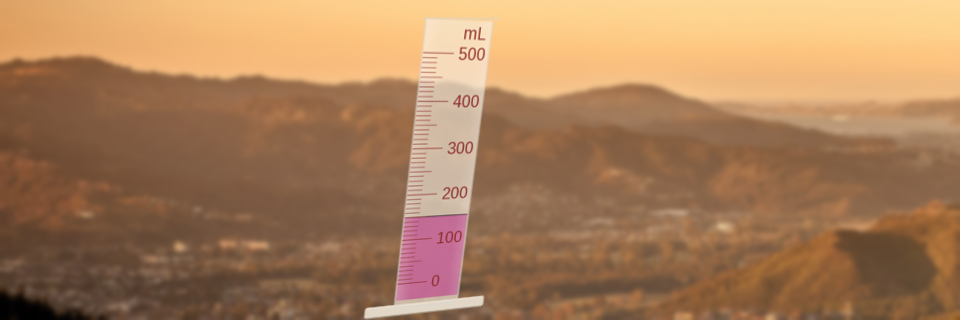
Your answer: {"value": 150, "unit": "mL"}
